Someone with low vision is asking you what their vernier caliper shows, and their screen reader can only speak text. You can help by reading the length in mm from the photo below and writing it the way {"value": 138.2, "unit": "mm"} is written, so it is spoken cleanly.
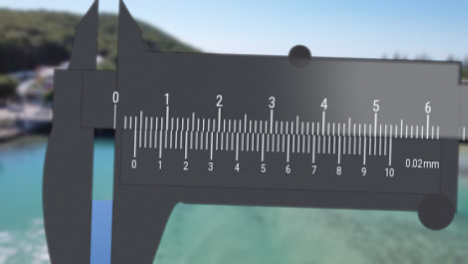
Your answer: {"value": 4.0, "unit": "mm"}
